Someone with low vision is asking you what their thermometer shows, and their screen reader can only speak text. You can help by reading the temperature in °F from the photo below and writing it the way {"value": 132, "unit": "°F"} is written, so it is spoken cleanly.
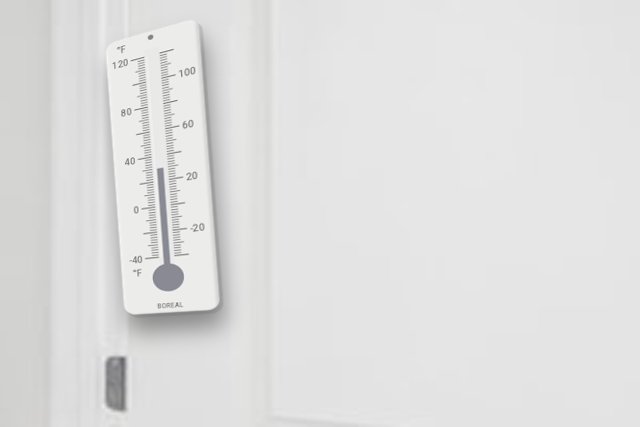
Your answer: {"value": 30, "unit": "°F"}
